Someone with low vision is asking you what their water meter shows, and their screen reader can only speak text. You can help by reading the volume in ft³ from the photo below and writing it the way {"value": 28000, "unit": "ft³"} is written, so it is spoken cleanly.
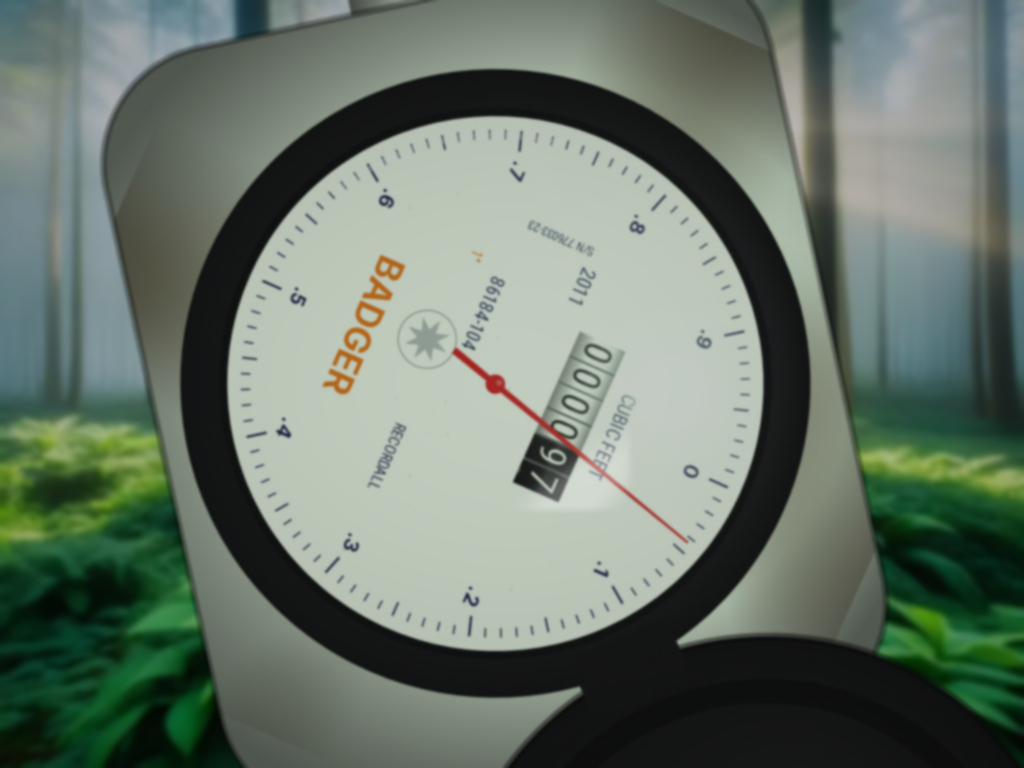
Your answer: {"value": 97.04, "unit": "ft³"}
